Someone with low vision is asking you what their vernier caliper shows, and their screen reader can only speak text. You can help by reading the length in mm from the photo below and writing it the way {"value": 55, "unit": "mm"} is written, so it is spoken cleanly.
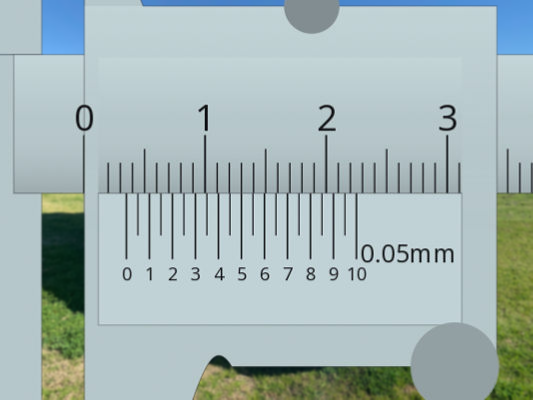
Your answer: {"value": 3.5, "unit": "mm"}
